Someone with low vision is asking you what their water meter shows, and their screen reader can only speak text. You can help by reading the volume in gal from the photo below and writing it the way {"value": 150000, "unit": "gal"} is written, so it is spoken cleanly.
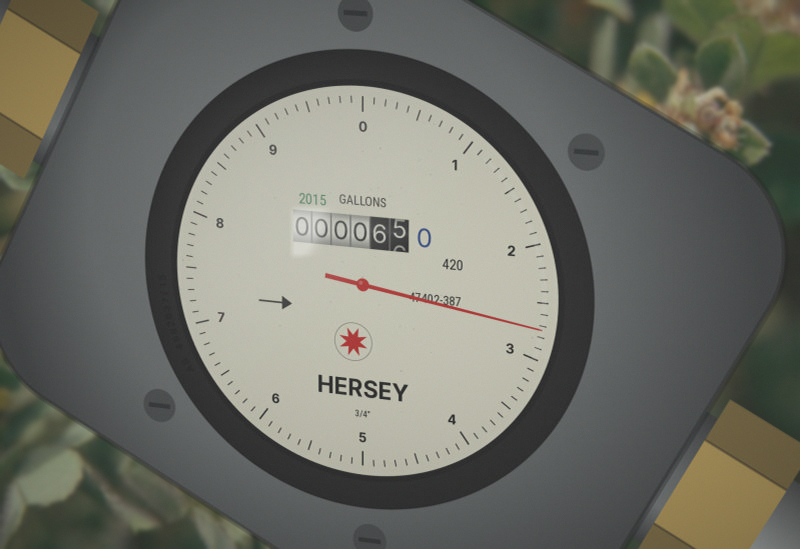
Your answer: {"value": 652.7, "unit": "gal"}
